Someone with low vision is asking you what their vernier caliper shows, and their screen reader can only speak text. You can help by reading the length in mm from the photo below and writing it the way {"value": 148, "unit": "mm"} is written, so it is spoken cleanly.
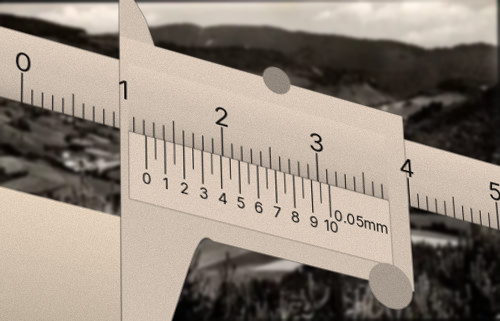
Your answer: {"value": 12.2, "unit": "mm"}
